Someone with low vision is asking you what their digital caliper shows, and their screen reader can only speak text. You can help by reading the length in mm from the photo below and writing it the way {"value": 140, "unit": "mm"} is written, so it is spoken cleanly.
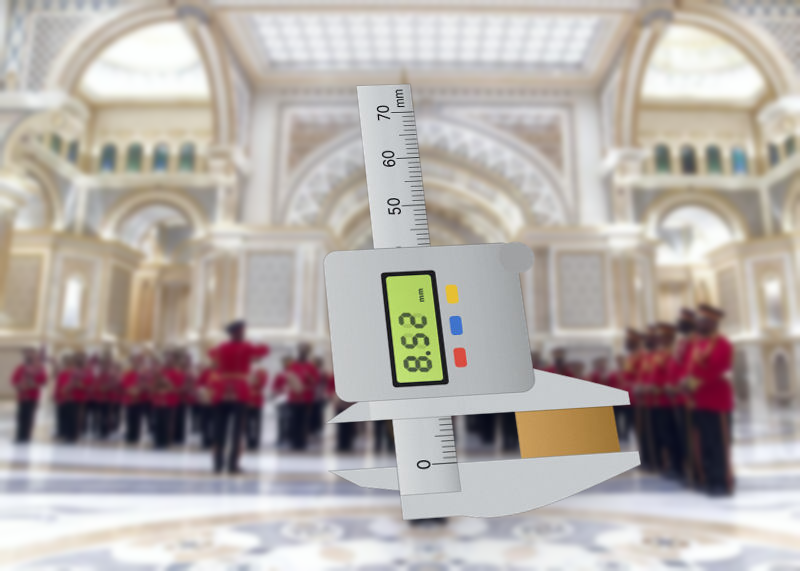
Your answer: {"value": 8.52, "unit": "mm"}
